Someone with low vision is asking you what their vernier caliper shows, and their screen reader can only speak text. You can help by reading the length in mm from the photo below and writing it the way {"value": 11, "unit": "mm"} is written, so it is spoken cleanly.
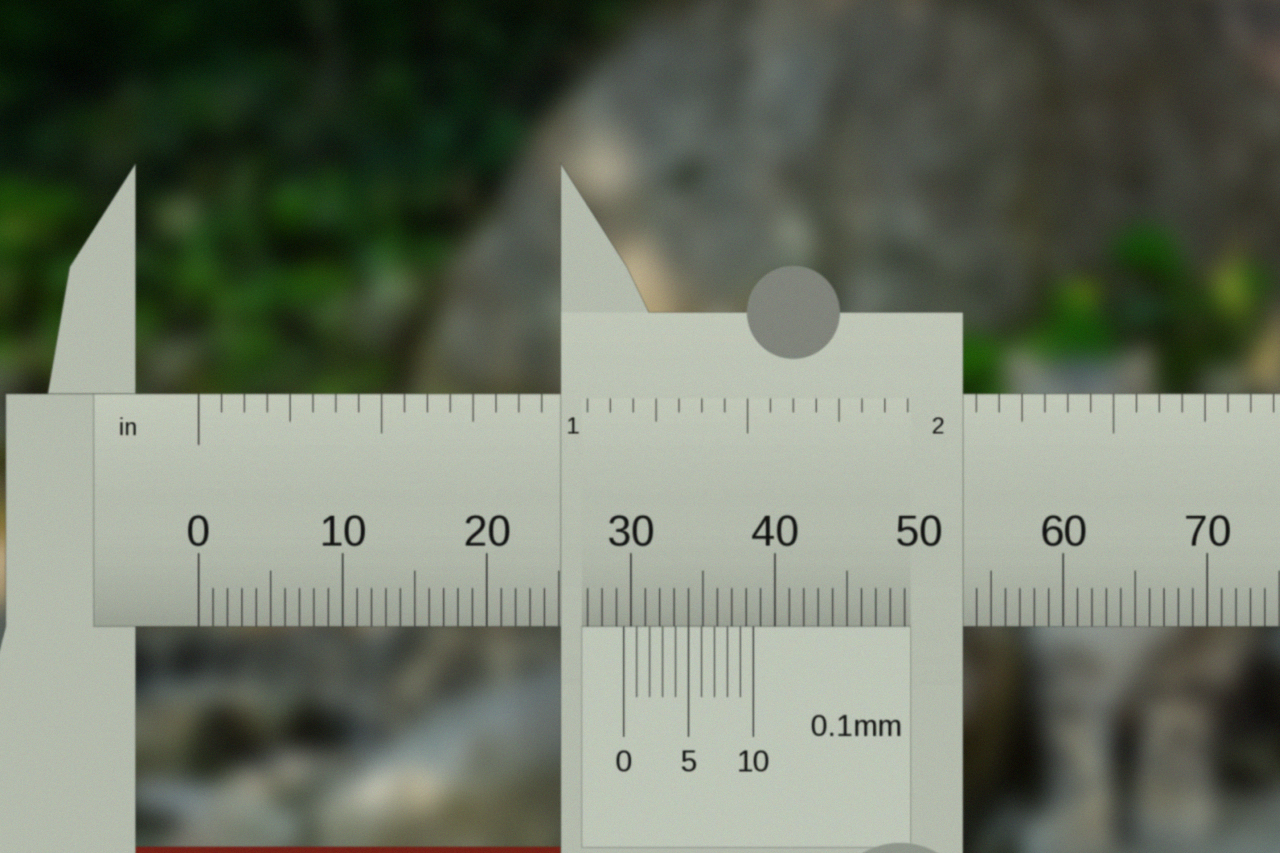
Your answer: {"value": 29.5, "unit": "mm"}
